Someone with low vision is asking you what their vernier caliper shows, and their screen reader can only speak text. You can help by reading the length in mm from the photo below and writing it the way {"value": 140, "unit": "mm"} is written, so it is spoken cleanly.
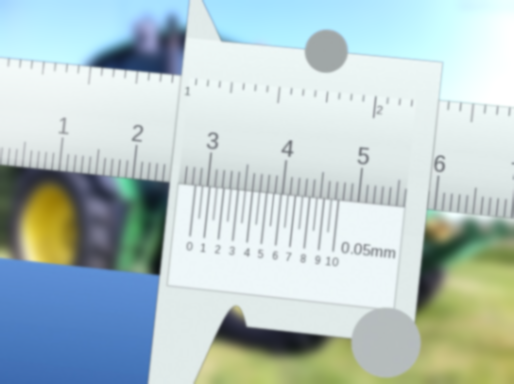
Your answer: {"value": 28.4, "unit": "mm"}
